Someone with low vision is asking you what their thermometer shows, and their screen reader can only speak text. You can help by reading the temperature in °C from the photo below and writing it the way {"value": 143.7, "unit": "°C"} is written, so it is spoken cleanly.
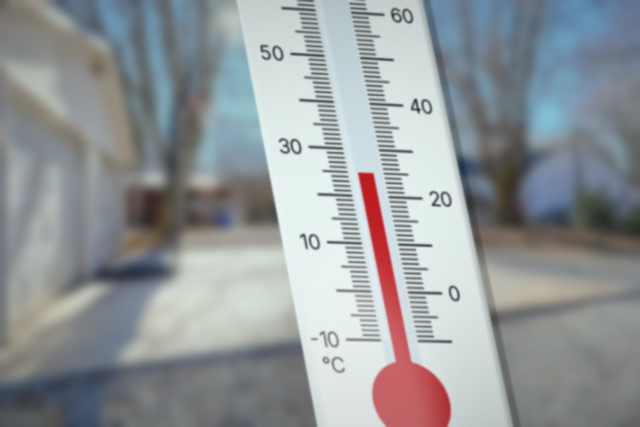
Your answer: {"value": 25, "unit": "°C"}
